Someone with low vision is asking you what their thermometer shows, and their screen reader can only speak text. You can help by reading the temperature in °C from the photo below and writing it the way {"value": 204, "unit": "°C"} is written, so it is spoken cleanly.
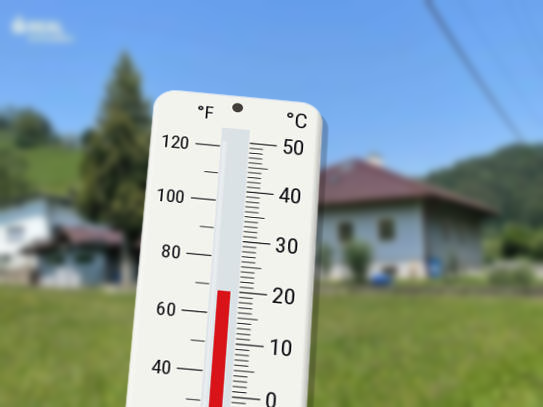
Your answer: {"value": 20, "unit": "°C"}
